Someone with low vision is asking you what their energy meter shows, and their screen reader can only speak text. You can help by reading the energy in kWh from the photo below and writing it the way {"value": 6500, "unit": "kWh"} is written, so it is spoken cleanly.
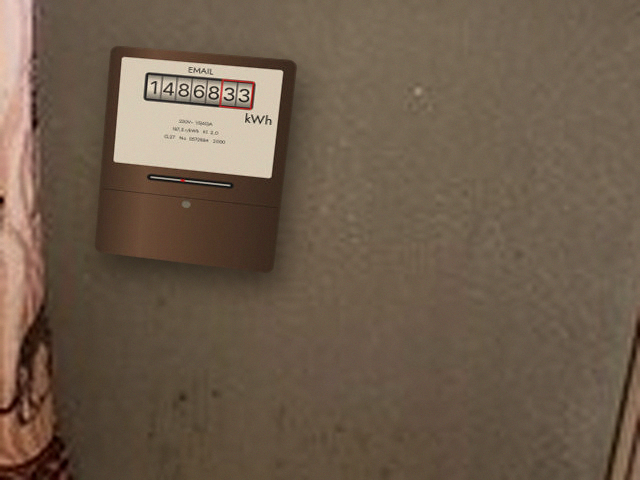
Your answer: {"value": 14868.33, "unit": "kWh"}
